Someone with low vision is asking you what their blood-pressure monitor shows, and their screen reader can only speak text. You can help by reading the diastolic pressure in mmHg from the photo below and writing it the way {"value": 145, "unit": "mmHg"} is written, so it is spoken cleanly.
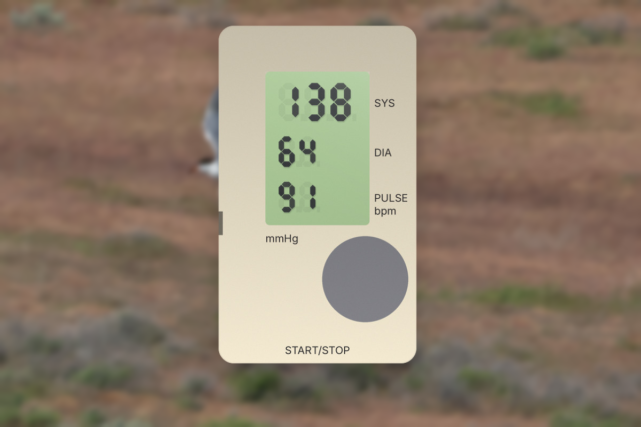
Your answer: {"value": 64, "unit": "mmHg"}
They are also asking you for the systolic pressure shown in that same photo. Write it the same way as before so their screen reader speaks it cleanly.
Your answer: {"value": 138, "unit": "mmHg"}
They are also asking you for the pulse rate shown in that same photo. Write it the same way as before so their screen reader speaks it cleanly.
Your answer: {"value": 91, "unit": "bpm"}
